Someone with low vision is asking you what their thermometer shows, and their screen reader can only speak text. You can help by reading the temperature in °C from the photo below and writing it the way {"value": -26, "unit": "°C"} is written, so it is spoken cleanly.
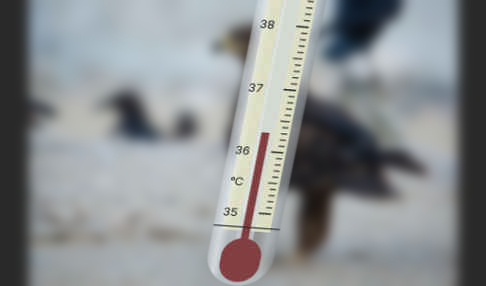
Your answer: {"value": 36.3, "unit": "°C"}
